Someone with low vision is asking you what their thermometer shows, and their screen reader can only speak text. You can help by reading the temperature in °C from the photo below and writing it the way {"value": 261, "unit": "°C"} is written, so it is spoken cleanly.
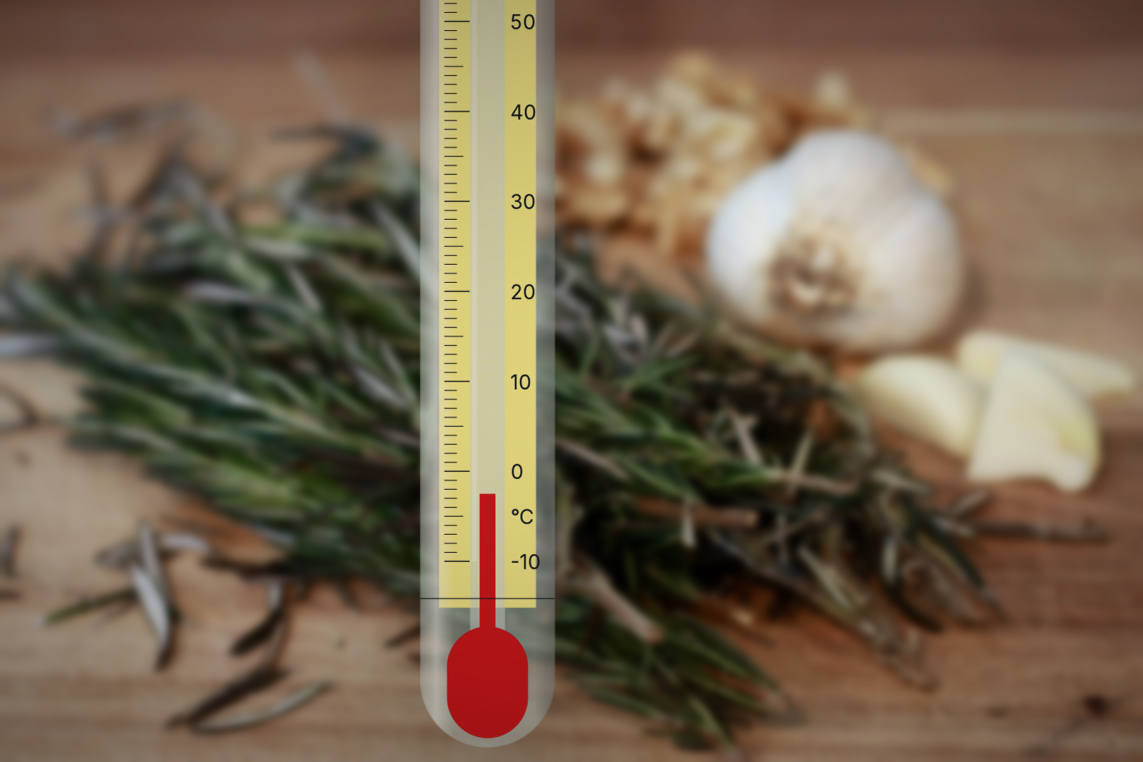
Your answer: {"value": -2.5, "unit": "°C"}
